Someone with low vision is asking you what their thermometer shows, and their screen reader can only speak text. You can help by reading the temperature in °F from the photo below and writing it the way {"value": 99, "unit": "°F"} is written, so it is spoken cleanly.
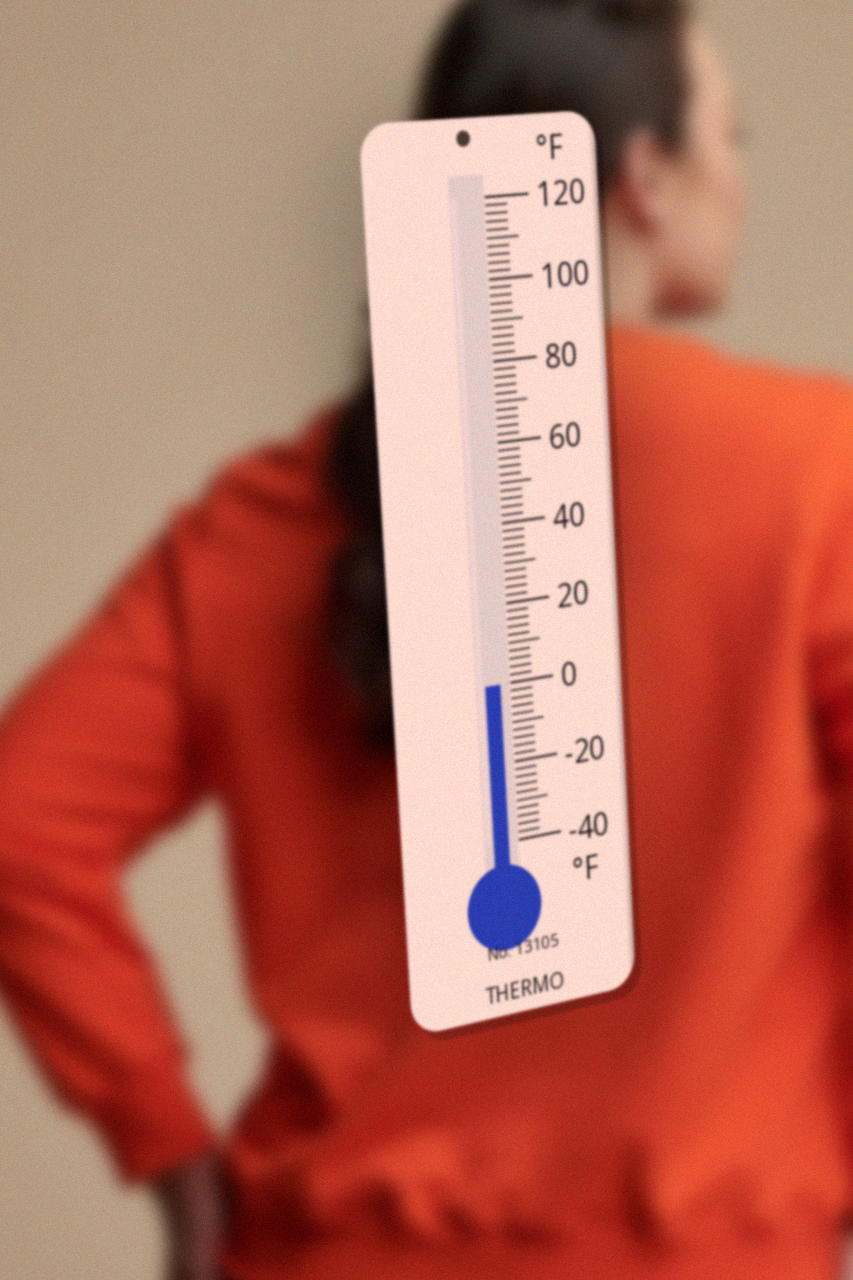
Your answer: {"value": 0, "unit": "°F"}
